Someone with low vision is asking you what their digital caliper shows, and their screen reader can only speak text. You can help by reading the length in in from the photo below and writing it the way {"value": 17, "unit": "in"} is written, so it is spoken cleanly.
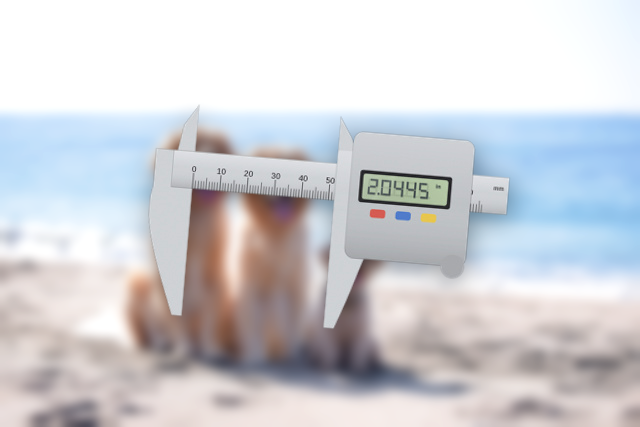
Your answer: {"value": 2.0445, "unit": "in"}
